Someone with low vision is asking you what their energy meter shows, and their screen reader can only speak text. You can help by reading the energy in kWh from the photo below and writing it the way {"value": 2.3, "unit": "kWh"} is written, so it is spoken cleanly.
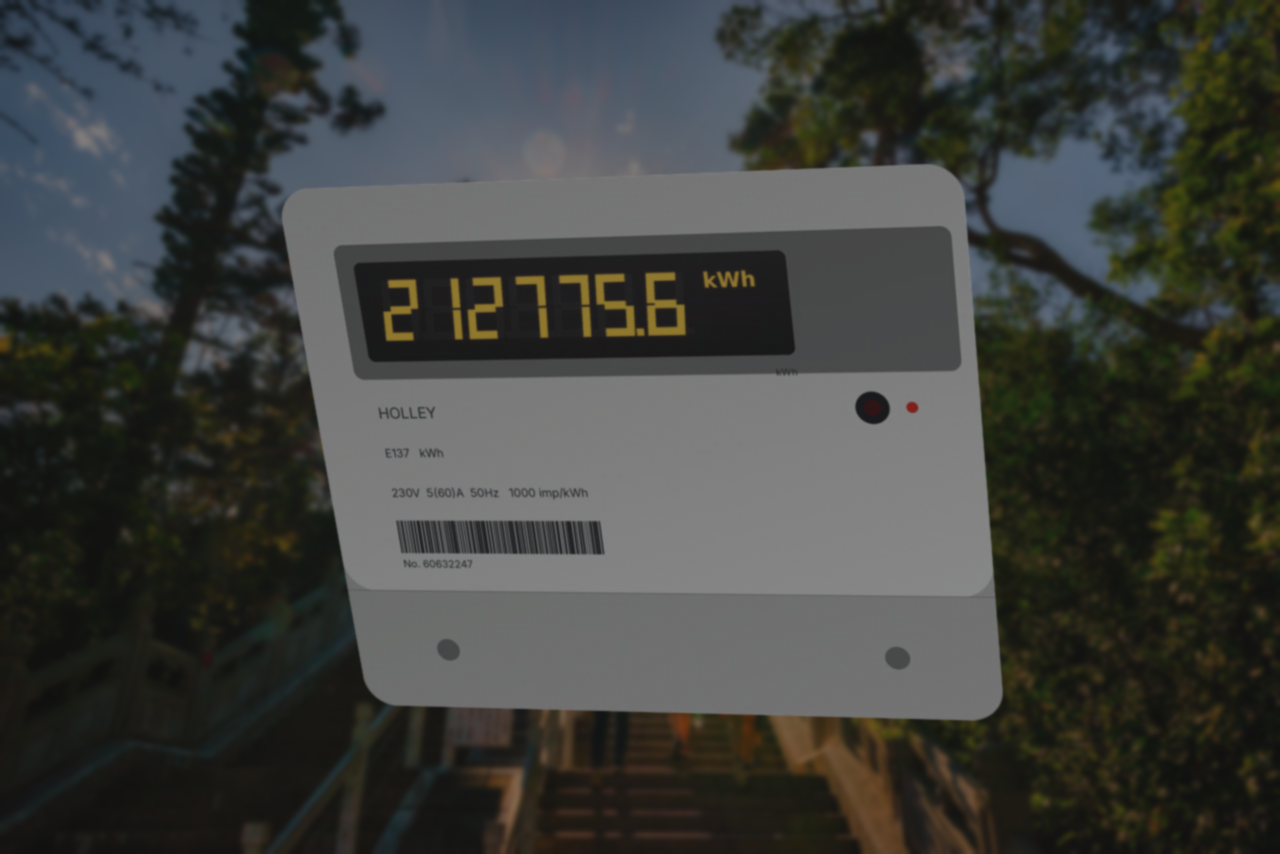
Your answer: {"value": 212775.6, "unit": "kWh"}
